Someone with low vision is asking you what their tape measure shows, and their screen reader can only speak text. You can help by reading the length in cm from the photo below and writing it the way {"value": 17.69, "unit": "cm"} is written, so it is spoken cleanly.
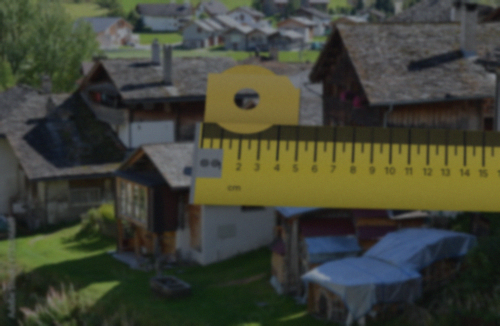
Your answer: {"value": 5, "unit": "cm"}
